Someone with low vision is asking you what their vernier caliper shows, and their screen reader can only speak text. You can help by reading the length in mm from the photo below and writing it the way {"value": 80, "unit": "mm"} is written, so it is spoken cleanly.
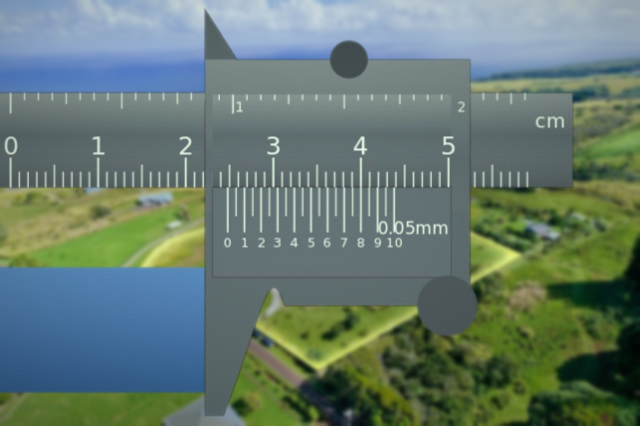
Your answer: {"value": 24.8, "unit": "mm"}
